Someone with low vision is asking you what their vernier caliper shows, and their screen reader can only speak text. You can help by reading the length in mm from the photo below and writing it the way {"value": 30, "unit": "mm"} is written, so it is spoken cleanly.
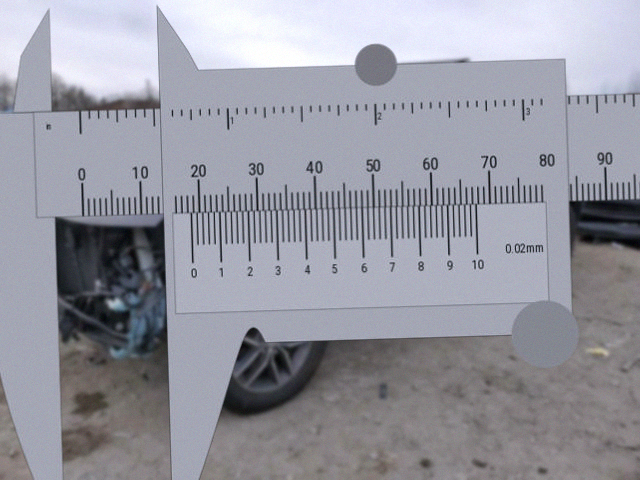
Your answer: {"value": 18.6, "unit": "mm"}
